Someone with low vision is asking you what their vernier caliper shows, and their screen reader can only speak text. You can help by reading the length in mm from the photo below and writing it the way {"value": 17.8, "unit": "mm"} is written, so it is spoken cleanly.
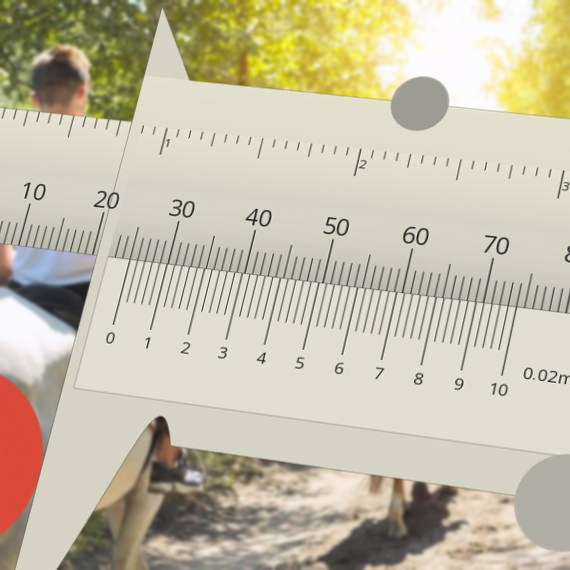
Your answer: {"value": 25.0, "unit": "mm"}
